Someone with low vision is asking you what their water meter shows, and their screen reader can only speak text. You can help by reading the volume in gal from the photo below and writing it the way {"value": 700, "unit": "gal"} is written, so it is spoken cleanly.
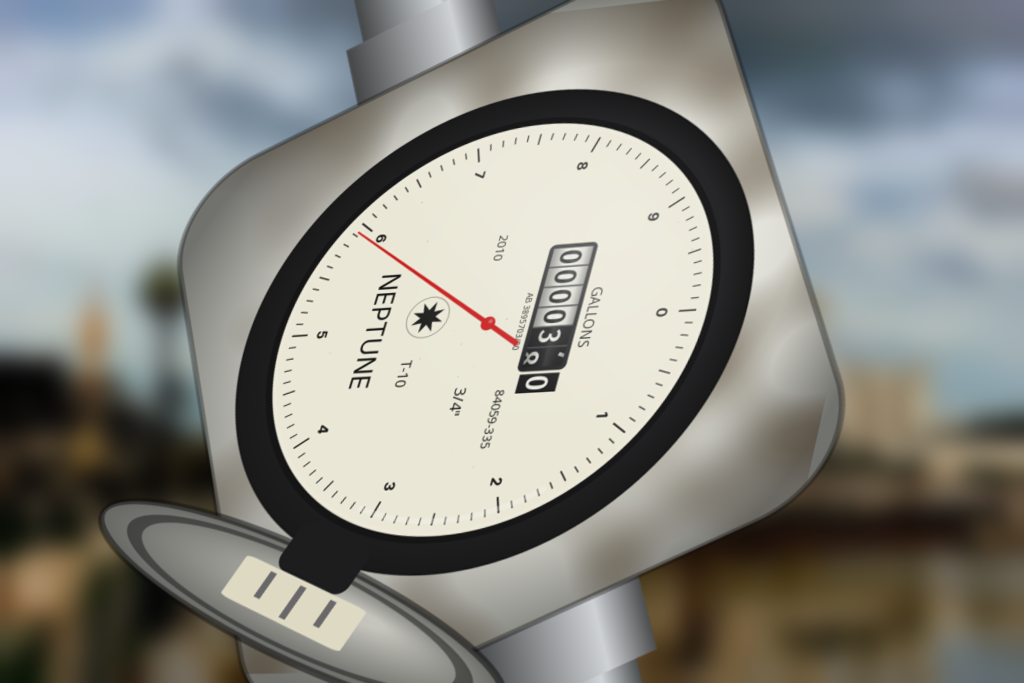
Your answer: {"value": 375.9, "unit": "gal"}
